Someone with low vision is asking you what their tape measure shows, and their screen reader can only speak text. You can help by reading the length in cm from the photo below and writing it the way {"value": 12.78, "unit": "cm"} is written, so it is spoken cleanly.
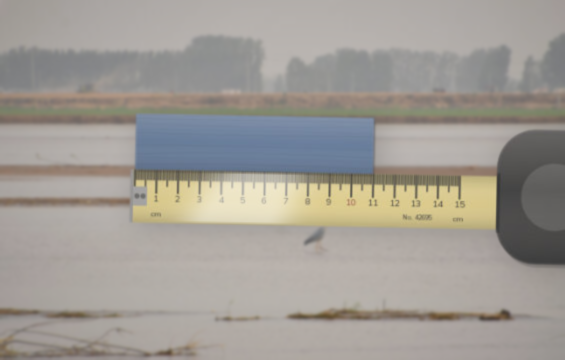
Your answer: {"value": 11, "unit": "cm"}
